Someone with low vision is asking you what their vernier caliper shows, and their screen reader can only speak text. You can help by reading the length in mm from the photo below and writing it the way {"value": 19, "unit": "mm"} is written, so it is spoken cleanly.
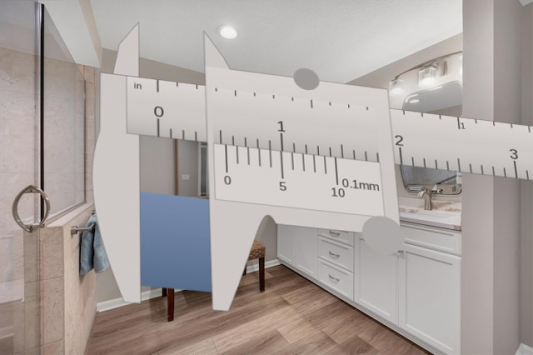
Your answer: {"value": 5.4, "unit": "mm"}
